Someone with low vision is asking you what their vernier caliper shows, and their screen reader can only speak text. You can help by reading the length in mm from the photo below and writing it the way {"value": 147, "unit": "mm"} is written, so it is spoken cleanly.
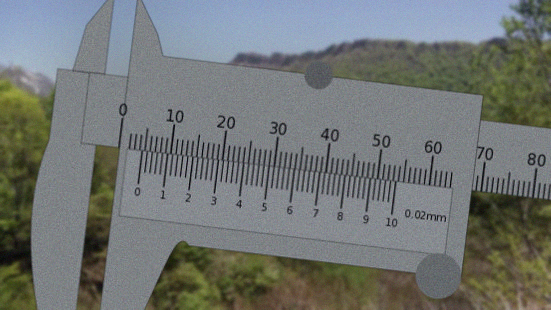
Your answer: {"value": 4.5, "unit": "mm"}
